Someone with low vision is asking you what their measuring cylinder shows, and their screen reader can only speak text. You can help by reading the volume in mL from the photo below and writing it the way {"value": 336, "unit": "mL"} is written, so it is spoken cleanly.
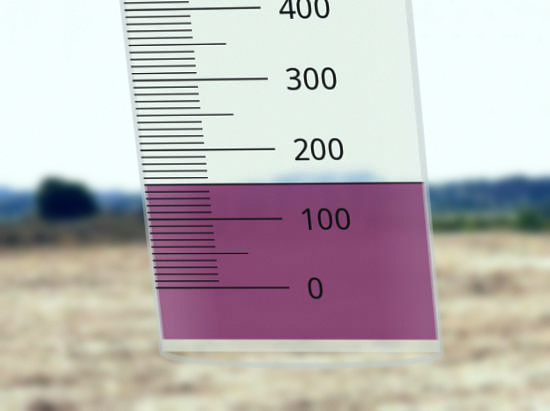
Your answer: {"value": 150, "unit": "mL"}
